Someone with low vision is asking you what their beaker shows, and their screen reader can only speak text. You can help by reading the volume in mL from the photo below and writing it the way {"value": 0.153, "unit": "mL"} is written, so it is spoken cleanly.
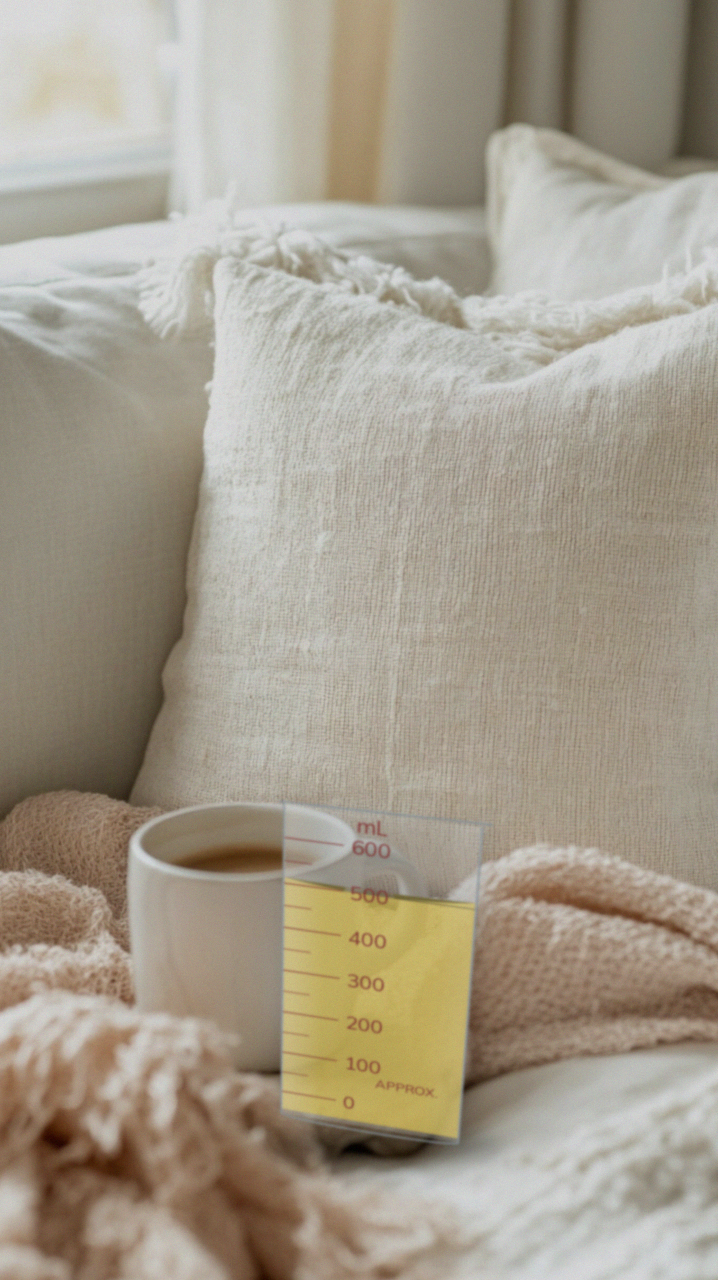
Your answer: {"value": 500, "unit": "mL"}
